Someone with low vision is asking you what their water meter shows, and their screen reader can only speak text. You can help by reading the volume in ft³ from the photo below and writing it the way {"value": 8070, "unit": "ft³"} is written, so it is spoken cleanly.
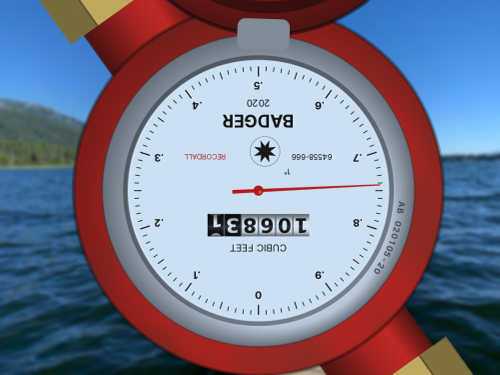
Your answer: {"value": 106830.74, "unit": "ft³"}
